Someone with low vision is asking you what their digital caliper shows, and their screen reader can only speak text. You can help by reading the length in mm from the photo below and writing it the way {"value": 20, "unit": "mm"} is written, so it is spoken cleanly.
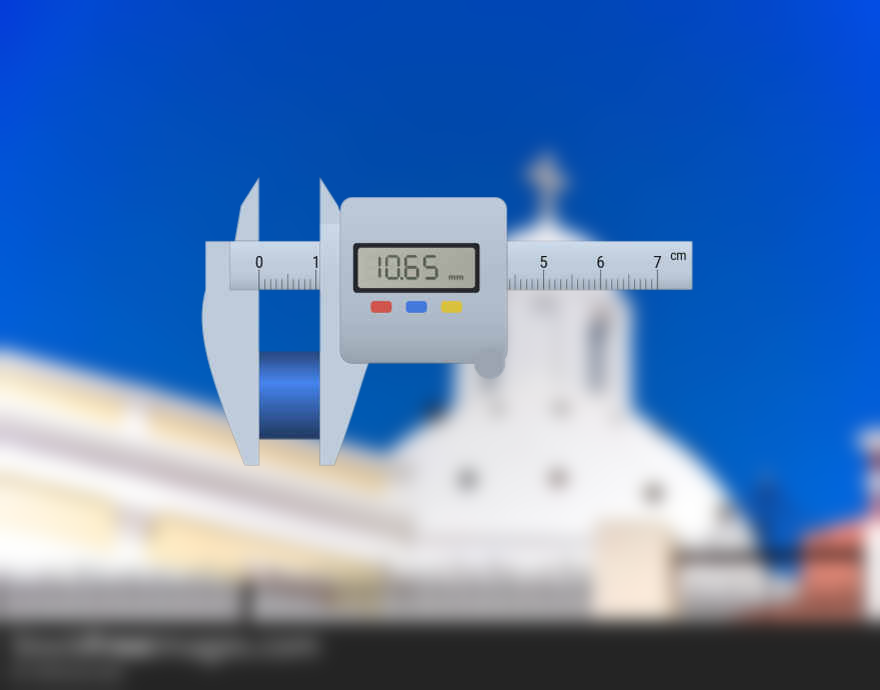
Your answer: {"value": 10.65, "unit": "mm"}
